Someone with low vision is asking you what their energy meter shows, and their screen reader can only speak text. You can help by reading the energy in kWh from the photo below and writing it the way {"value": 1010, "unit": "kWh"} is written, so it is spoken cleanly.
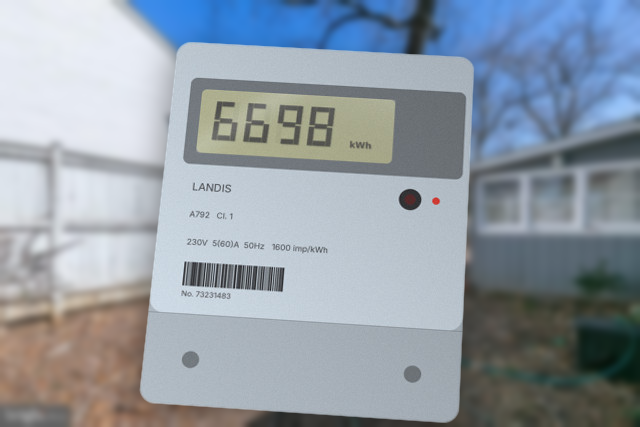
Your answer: {"value": 6698, "unit": "kWh"}
